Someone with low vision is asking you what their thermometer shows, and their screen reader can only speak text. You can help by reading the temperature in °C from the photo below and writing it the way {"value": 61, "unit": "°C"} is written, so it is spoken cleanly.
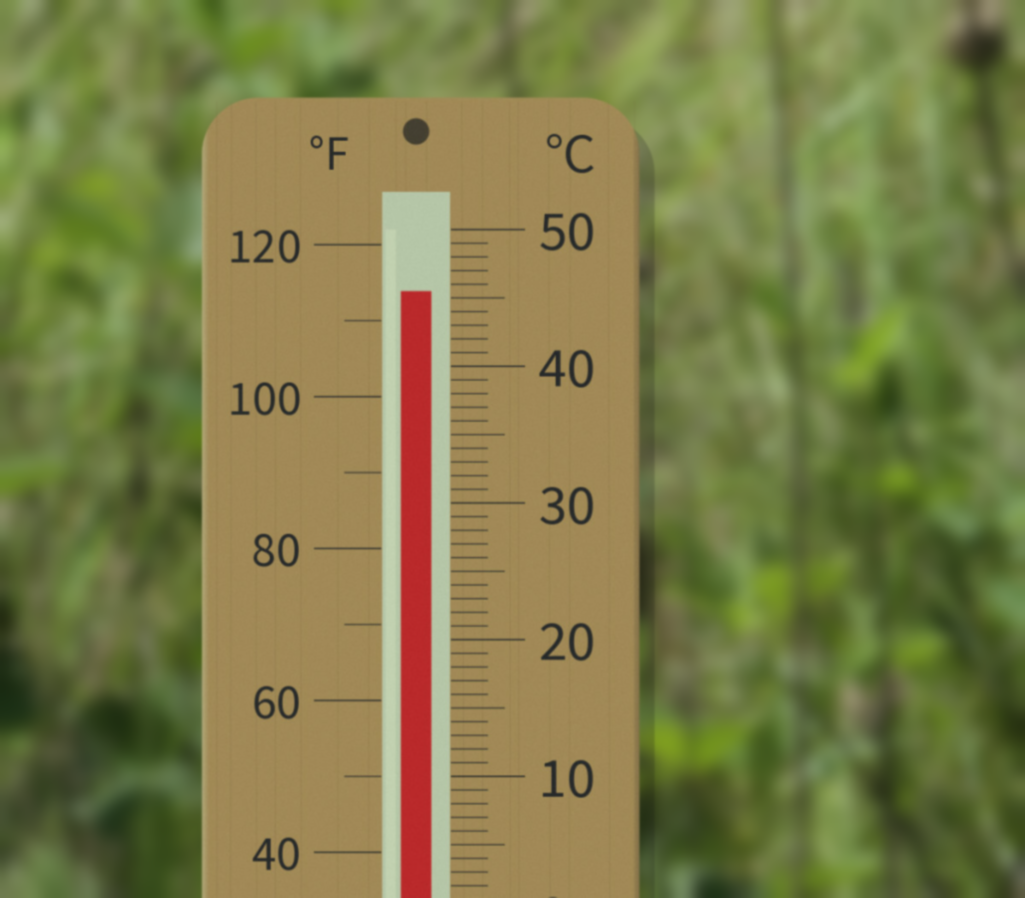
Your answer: {"value": 45.5, "unit": "°C"}
